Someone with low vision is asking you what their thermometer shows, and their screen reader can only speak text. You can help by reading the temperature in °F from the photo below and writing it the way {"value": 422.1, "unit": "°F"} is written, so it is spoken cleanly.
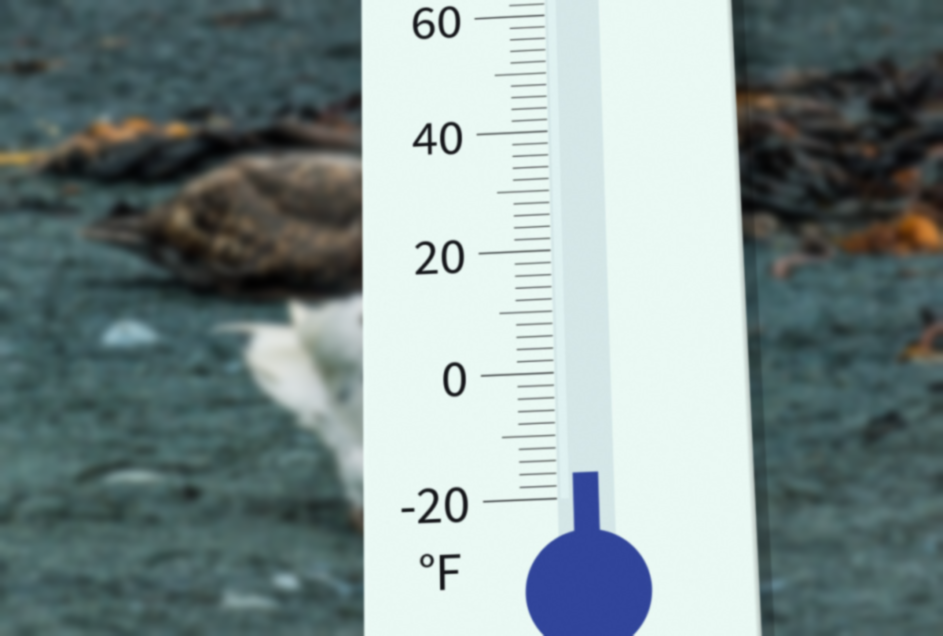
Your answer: {"value": -16, "unit": "°F"}
